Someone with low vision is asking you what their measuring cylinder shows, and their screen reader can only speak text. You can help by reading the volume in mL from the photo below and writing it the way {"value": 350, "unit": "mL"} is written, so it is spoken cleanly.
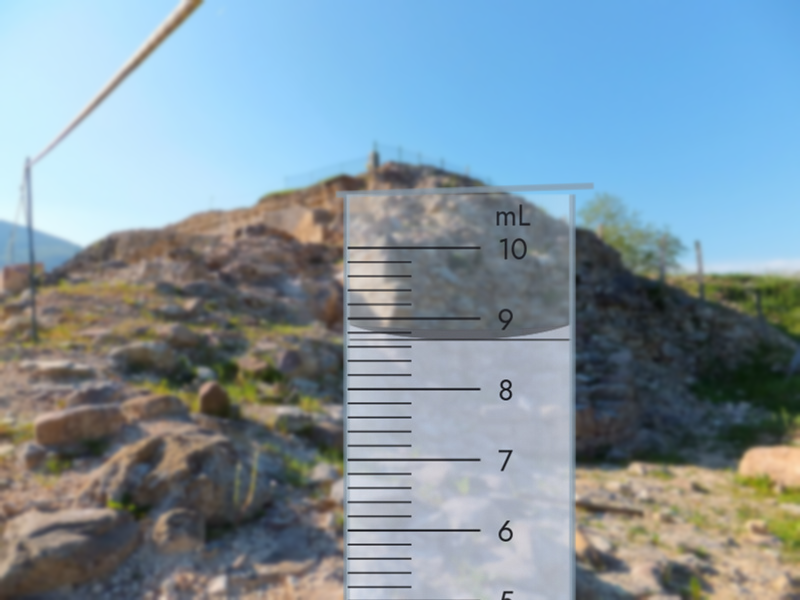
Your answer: {"value": 8.7, "unit": "mL"}
